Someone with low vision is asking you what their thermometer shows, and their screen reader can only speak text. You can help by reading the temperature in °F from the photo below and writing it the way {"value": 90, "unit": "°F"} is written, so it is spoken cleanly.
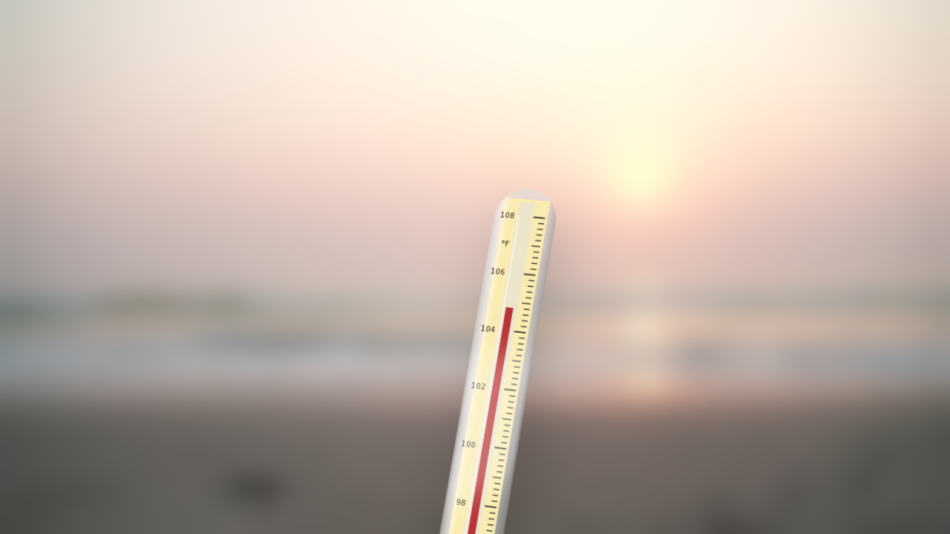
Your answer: {"value": 104.8, "unit": "°F"}
